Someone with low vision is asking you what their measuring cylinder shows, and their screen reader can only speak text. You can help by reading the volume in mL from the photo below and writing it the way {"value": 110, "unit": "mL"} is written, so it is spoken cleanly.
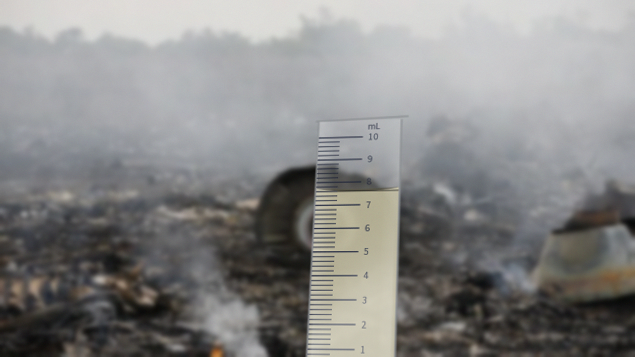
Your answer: {"value": 7.6, "unit": "mL"}
